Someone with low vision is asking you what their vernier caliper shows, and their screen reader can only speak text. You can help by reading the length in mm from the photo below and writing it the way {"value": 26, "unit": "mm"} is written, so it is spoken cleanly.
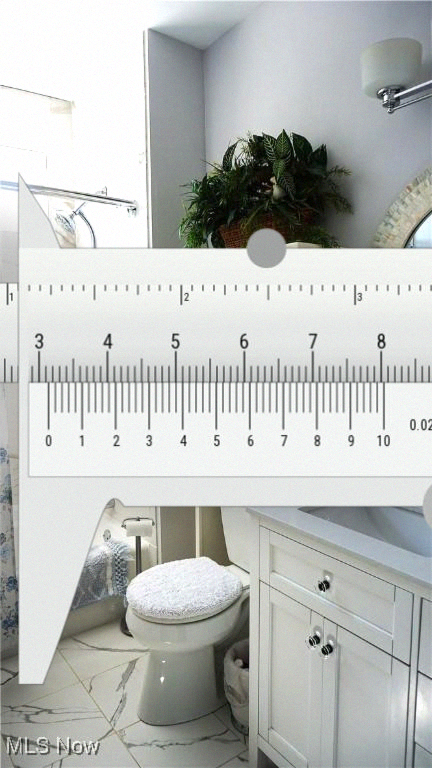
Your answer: {"value": 31.4, "unit": "mm"}
